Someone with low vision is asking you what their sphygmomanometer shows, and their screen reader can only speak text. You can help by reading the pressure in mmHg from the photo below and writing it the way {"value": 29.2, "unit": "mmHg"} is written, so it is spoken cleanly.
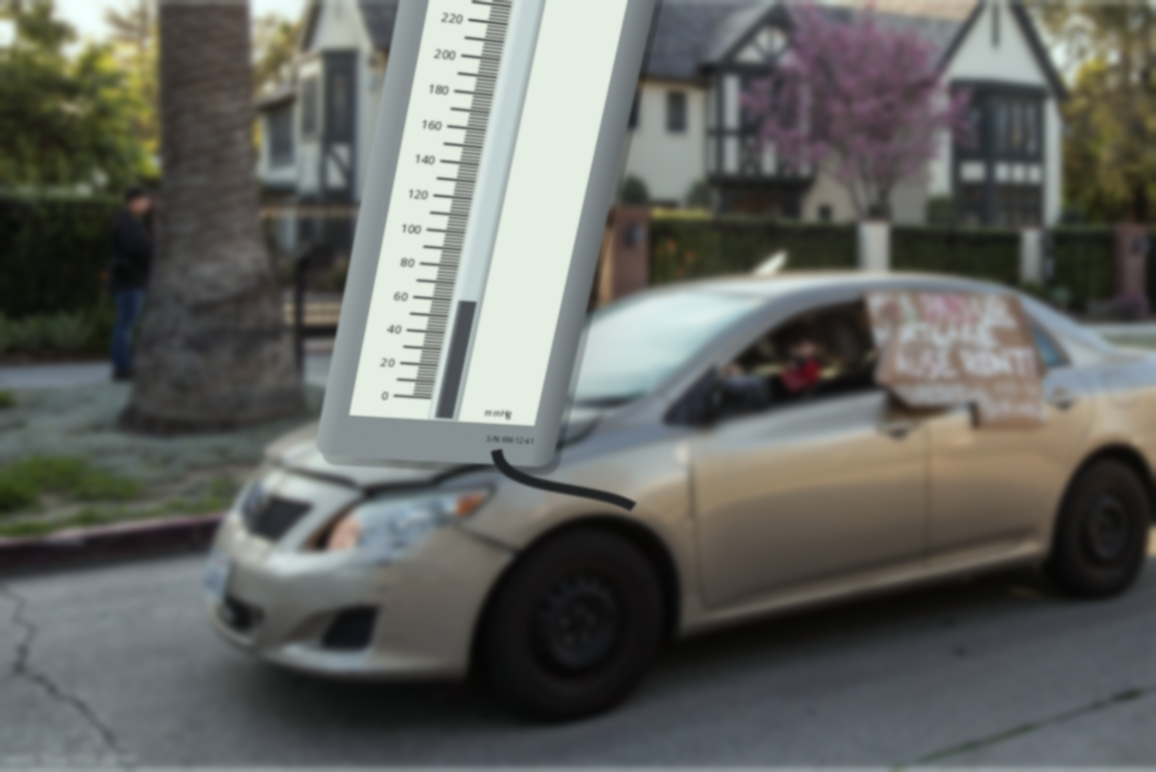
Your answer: {"value": 60, "unit": "mmHg"}
